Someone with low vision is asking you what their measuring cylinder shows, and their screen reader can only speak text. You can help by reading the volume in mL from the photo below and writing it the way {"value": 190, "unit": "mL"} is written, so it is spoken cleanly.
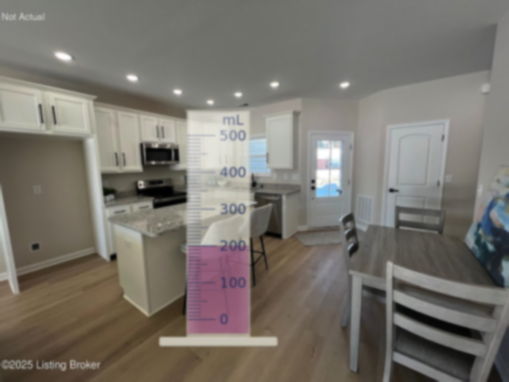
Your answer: {"value": 200, "unit": "mL"}
